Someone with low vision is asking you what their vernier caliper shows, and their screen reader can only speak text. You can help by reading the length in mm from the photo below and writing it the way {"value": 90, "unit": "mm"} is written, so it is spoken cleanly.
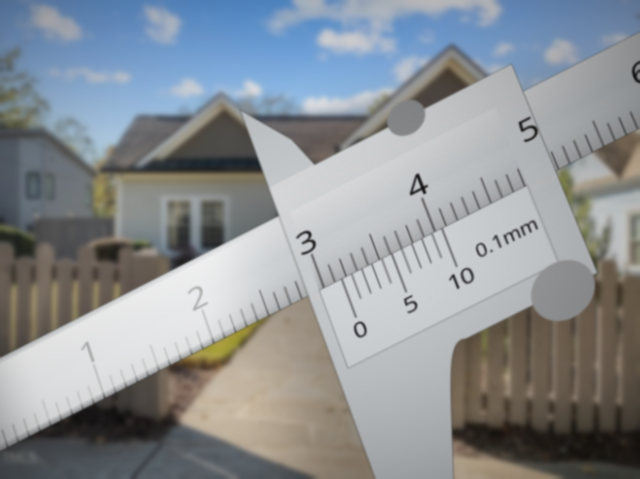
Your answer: {"value": 31.6, "unit": "mm"}
